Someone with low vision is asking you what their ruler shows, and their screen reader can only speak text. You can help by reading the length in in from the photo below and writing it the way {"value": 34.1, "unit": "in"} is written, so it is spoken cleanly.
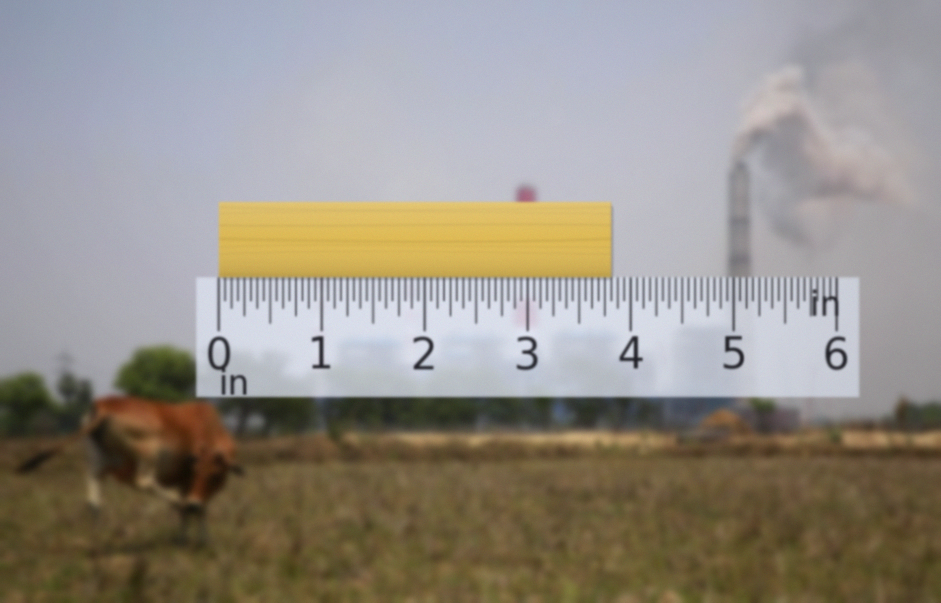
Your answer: {"value": 3.8125, "unit": "in"}
